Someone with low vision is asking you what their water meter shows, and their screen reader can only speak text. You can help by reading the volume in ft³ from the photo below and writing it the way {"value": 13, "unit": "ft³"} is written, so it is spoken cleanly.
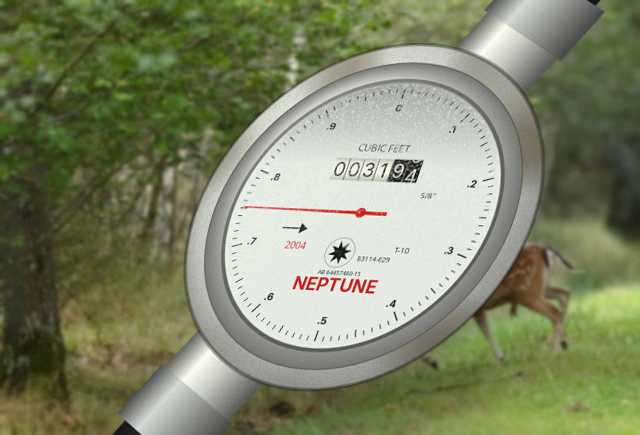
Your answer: {"value": 3193.75, "unit": "ft³"}
